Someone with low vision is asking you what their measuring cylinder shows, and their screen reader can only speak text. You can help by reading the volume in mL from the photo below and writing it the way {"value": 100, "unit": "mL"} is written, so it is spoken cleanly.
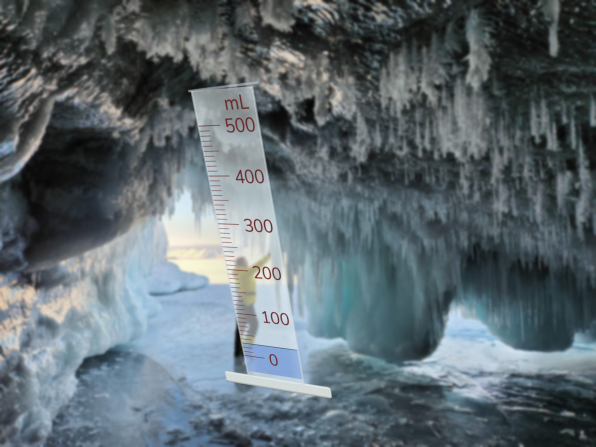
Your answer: {"value": 30, "unit": "mL"}
